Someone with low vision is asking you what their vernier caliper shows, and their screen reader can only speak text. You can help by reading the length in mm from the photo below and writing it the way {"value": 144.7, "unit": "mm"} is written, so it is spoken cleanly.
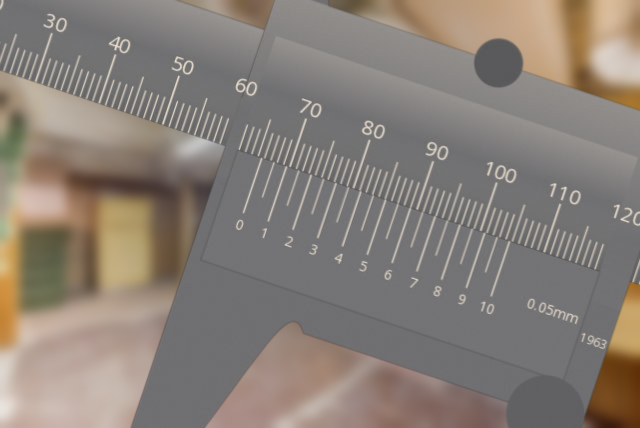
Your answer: {"value": 65.6, "unit": "mm"}
